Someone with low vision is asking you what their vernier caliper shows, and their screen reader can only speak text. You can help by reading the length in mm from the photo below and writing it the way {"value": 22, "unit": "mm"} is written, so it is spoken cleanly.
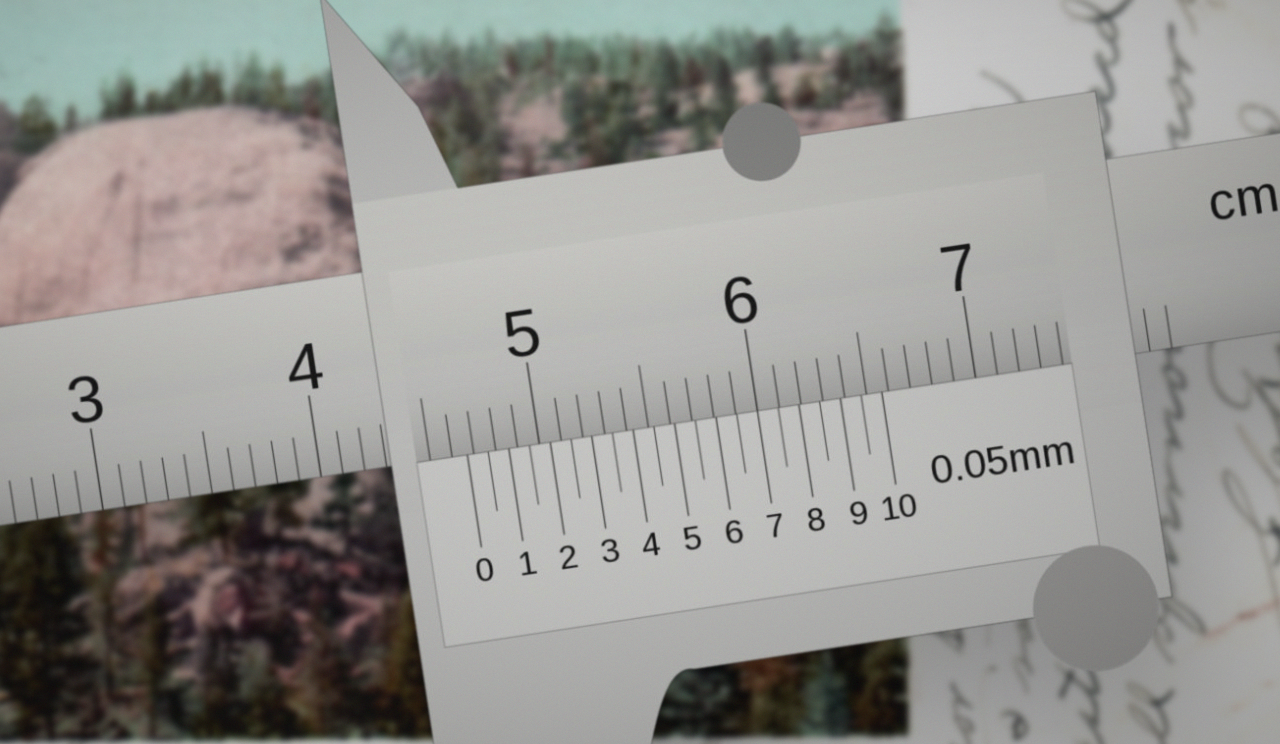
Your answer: {"value": 46.7, "unit": "mm"}
